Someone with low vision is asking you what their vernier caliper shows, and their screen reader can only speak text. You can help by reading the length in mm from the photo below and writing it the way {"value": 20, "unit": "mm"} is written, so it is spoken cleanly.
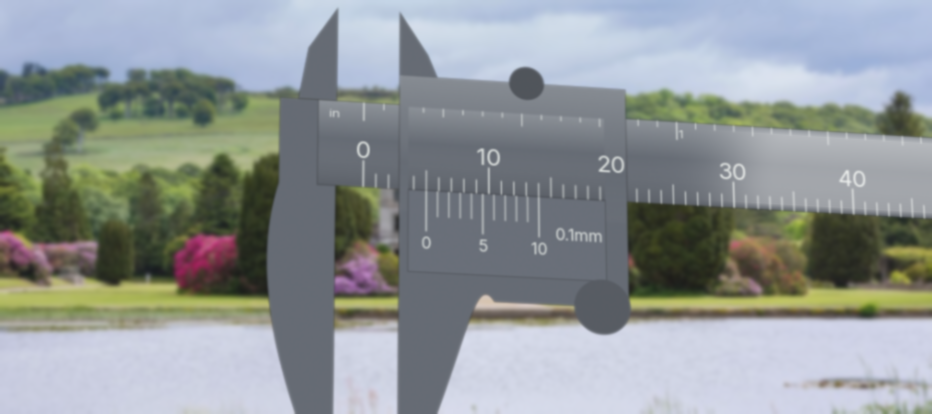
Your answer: {"value": 5.0, "unit": "mm"}
